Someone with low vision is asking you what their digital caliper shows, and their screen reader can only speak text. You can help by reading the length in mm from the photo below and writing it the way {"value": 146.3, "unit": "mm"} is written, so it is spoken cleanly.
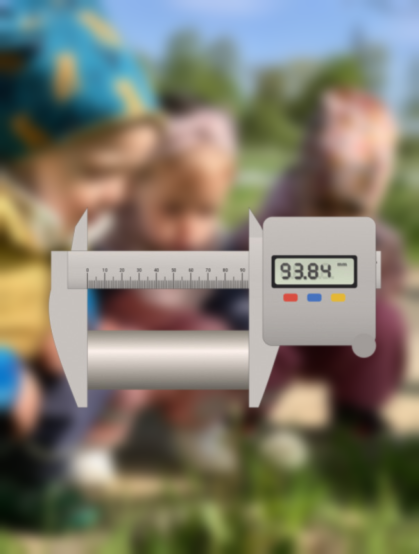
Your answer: {"value": 93.84, "unit": "mm"}
